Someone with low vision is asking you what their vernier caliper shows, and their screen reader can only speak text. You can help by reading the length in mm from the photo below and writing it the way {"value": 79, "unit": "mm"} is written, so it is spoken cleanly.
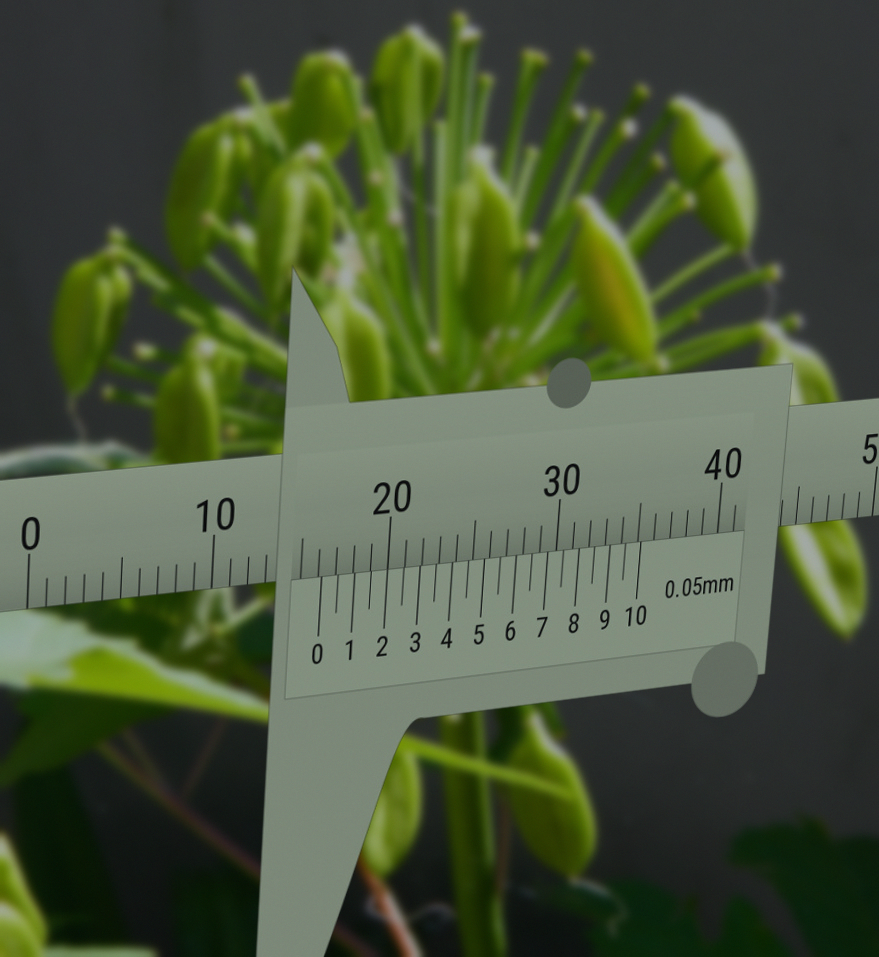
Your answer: {"value": 16.2, "unit": "mm"}
